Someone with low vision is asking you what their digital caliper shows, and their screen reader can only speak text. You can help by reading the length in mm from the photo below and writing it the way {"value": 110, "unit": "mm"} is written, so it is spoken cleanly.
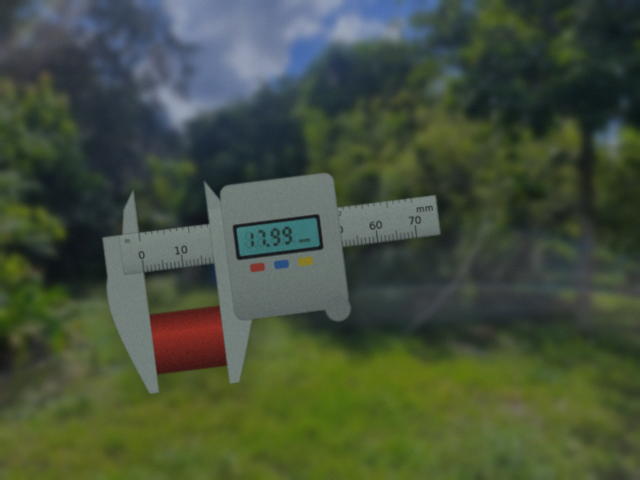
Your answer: {"value": 17.99, "unit": "mm"}
